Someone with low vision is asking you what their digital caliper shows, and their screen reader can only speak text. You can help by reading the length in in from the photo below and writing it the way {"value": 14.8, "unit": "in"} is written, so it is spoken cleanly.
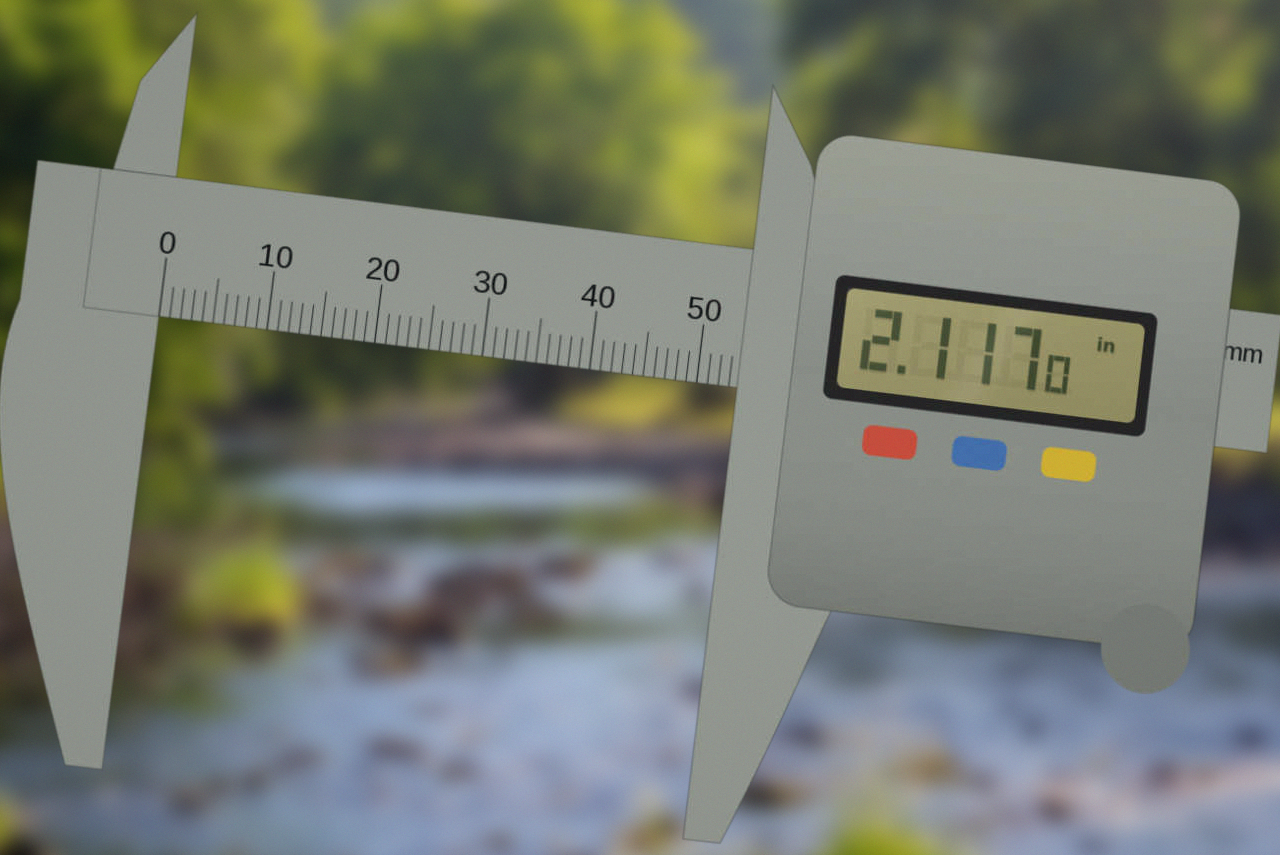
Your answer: {"value": 2.1170, "unit": "in"}
